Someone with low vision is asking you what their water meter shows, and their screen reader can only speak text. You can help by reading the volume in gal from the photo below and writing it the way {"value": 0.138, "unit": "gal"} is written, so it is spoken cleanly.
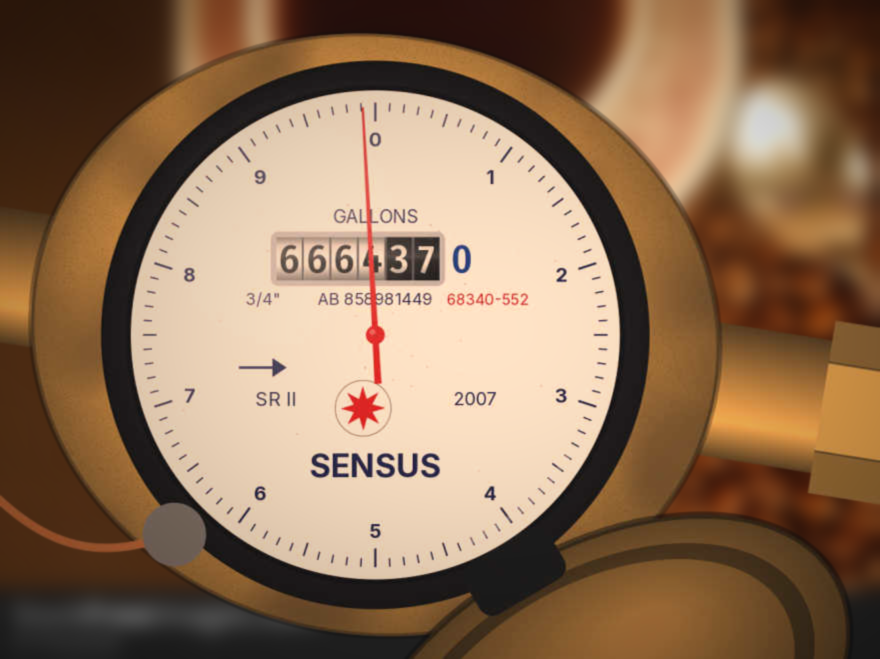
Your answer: {"value": 6664369.9, "unit": "gal"}
